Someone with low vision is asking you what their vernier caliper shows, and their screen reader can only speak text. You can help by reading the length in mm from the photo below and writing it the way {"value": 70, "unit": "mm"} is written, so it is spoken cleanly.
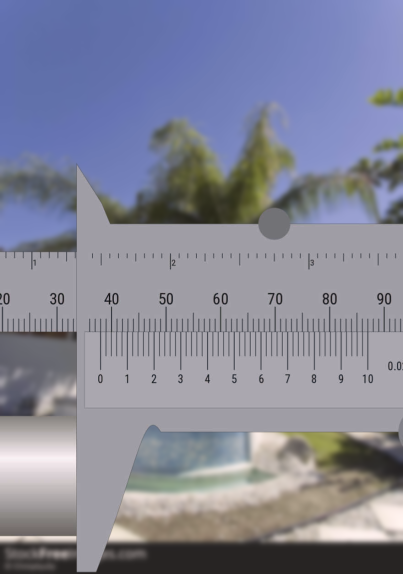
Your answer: {"value": 38.0, "unit": "mm"}
